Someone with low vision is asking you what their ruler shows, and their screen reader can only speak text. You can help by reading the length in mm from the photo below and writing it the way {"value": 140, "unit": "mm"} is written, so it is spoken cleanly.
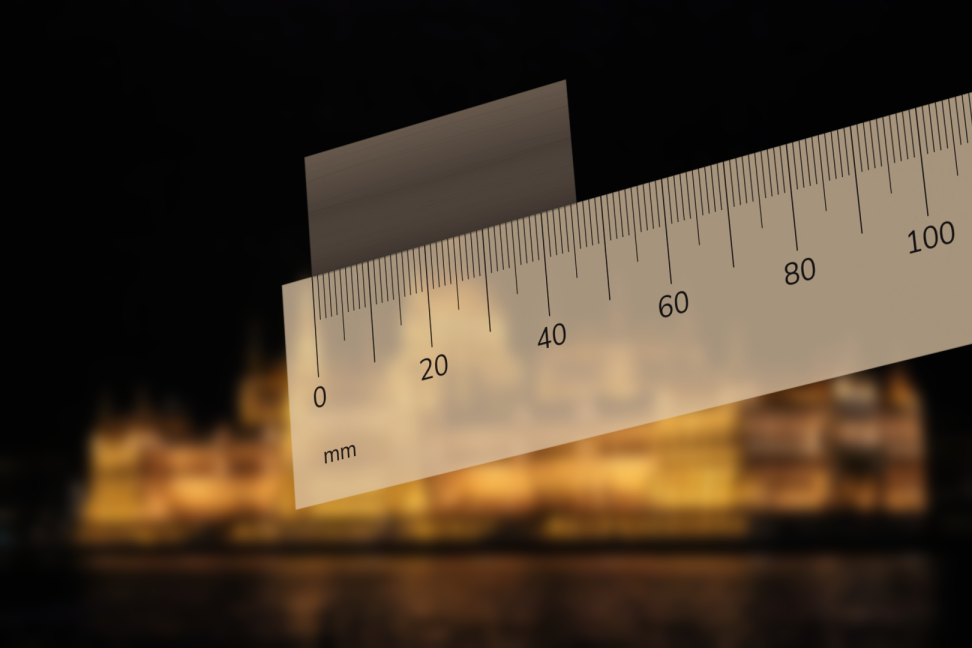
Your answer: {"value": 46, "unit": "mm"}
